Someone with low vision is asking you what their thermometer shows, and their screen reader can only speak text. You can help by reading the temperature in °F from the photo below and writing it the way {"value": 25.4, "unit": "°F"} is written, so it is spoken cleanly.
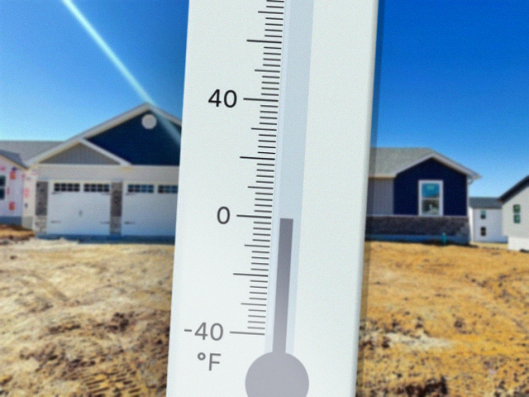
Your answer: {"value": 0, "unit": "°F"}
